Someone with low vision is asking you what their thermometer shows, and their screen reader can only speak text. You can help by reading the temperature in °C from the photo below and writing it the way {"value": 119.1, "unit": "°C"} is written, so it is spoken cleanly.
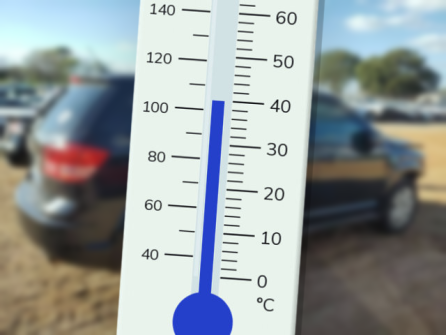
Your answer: {"value": 40, "unit": "°C"}
